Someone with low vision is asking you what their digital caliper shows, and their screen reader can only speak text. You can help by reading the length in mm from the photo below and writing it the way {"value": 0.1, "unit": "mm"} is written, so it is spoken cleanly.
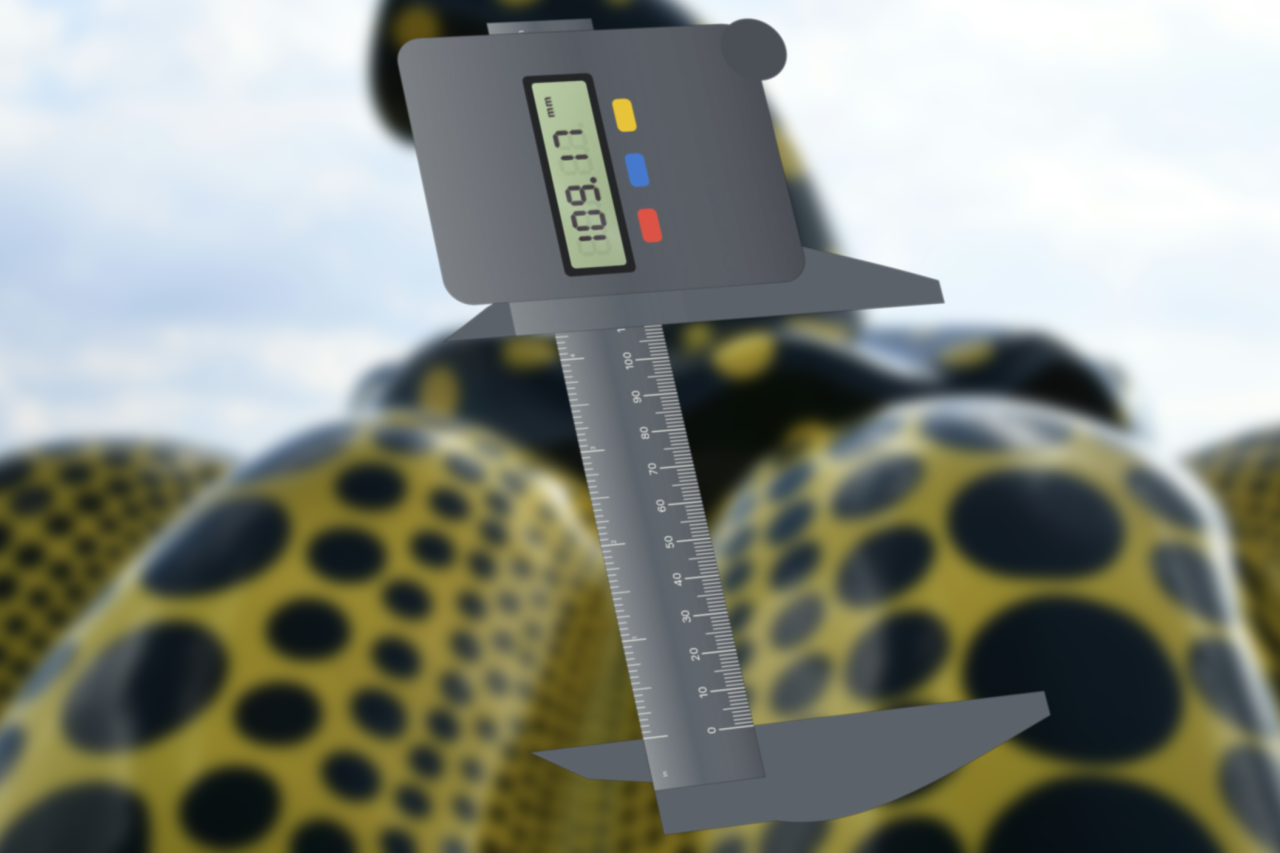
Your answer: {"value": 109.17, "unit": "mm"}
